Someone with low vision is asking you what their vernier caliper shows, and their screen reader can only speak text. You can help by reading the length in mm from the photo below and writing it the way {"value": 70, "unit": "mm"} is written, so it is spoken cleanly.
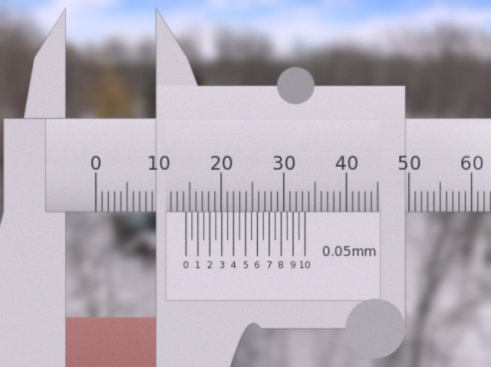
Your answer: {"value": 14.4, "unit": "mm"}
